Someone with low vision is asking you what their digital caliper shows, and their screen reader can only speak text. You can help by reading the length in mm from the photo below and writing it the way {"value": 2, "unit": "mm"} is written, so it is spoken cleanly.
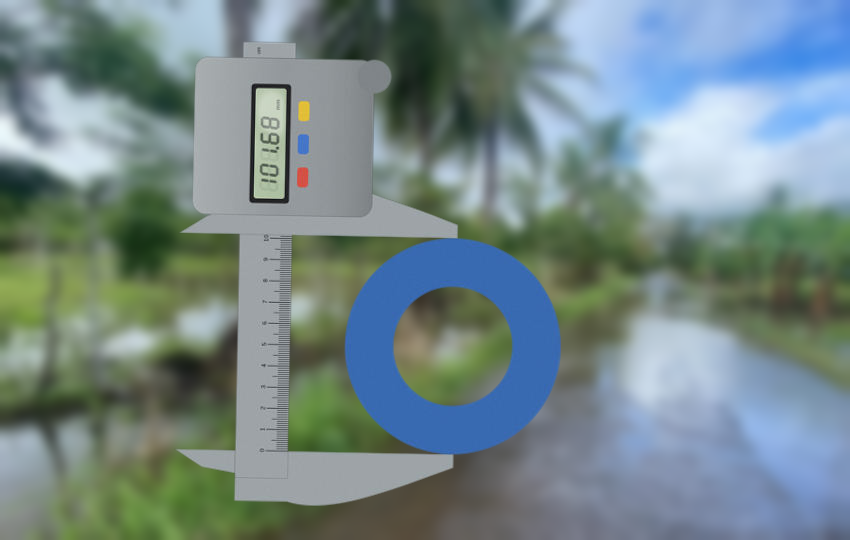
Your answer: {"value": 101.68, "unit": "mm"}
